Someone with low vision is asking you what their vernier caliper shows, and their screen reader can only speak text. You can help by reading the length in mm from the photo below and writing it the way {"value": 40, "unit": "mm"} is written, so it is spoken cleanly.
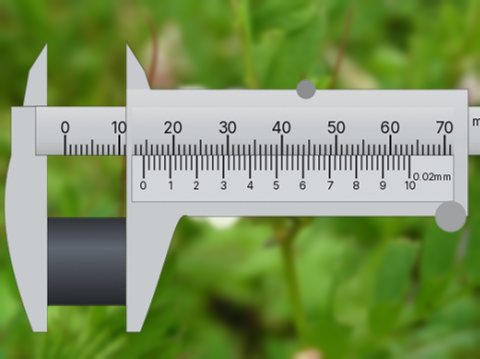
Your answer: {"value": 14.5, "unit": "mm"}
